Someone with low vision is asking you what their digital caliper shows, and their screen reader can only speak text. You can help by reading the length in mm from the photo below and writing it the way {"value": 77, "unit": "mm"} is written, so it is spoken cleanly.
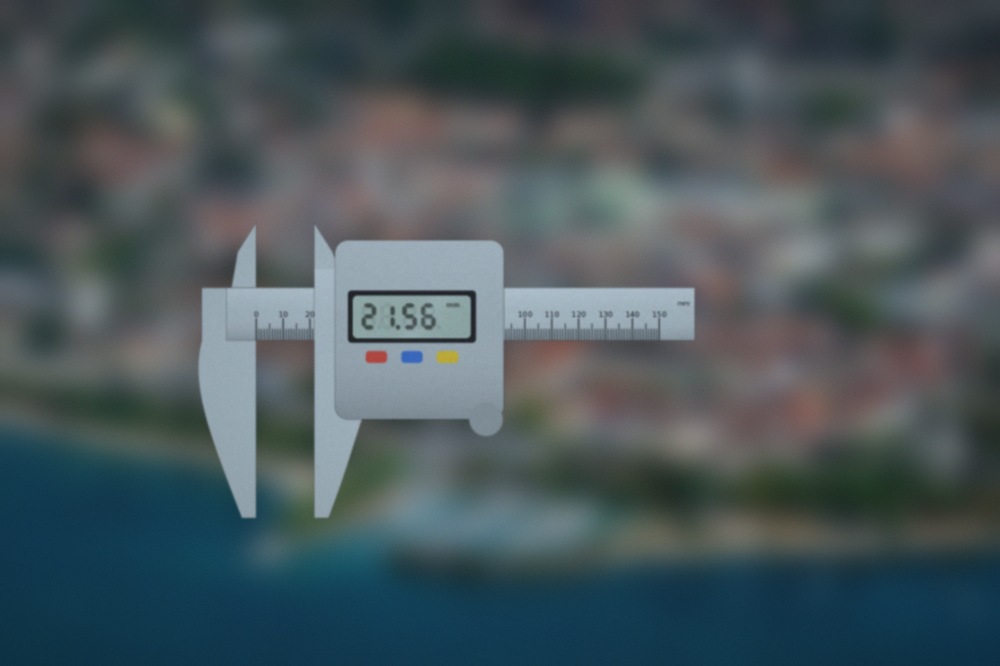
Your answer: {"value": 21.56, "unit": "mm"}
